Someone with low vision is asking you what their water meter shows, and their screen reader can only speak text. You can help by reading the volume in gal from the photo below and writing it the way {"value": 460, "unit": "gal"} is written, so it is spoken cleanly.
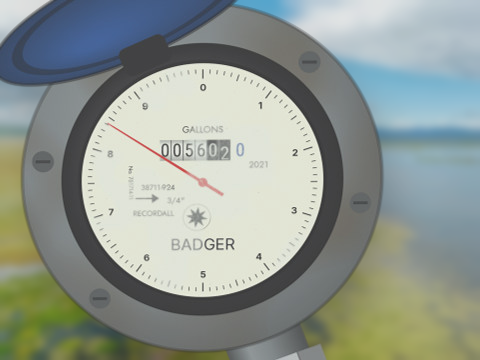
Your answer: {"value": 56018.4, "unit": "gal"}
